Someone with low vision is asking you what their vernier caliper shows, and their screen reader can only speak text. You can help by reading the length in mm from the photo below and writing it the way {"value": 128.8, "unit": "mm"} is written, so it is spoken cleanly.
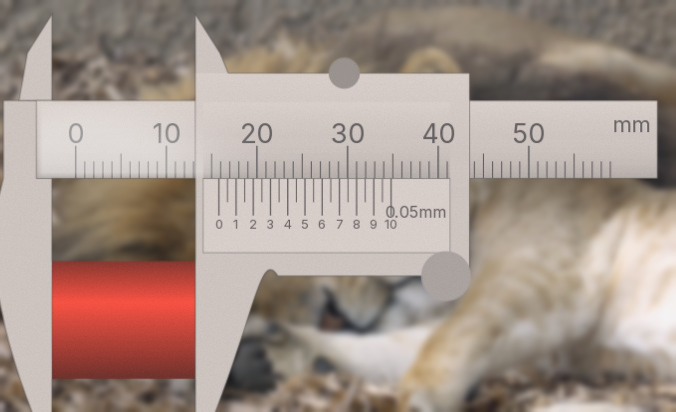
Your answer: {"value": 15.8, "unit": "mm"}
